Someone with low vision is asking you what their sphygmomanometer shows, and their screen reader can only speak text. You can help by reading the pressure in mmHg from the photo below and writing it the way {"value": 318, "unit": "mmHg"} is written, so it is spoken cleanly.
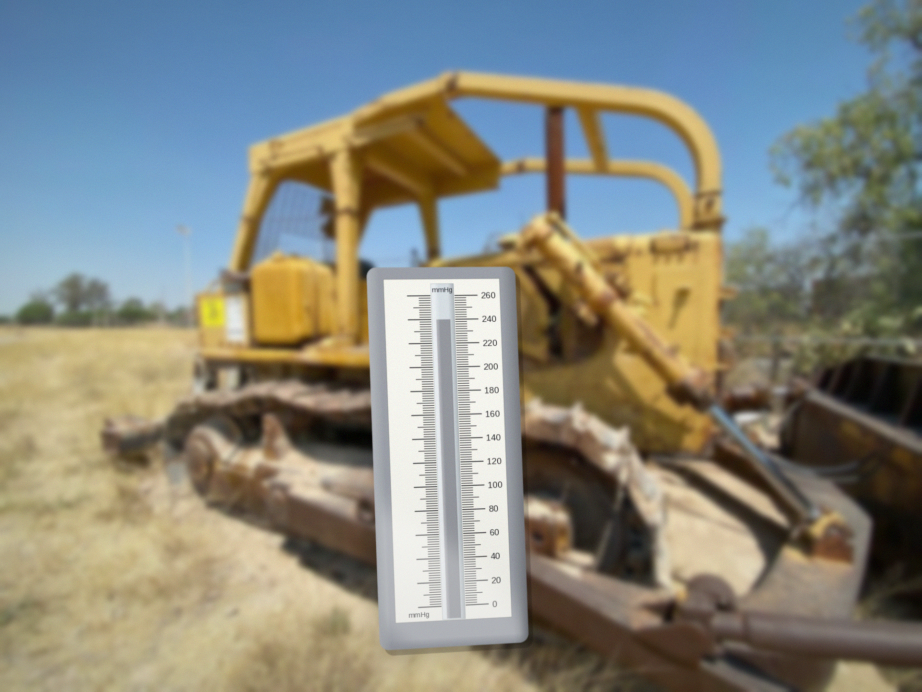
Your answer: {"value": 240, "unit": "mmHg"}
